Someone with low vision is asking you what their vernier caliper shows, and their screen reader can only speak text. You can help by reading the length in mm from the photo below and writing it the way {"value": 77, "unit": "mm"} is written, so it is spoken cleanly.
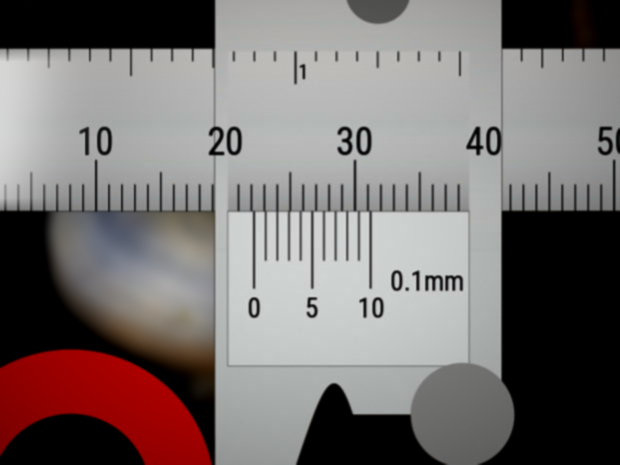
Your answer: {"value": 22.2, "unit": "mm"}
